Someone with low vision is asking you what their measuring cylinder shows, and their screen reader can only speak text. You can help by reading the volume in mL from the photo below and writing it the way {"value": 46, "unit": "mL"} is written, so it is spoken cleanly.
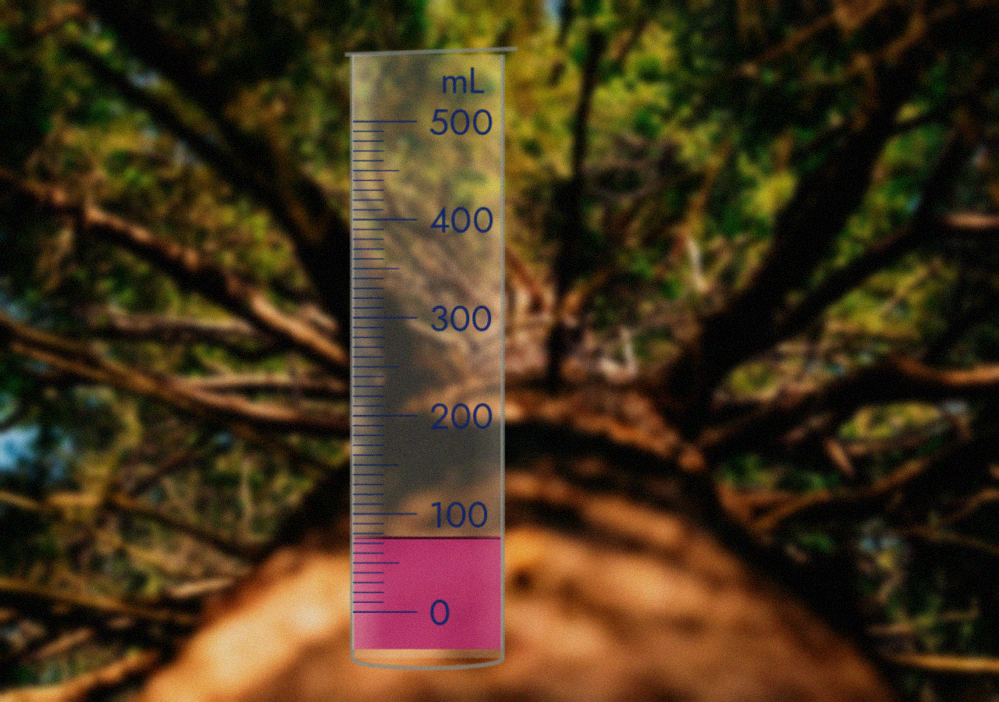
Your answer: {"value": 75, "unit": "mL"}
